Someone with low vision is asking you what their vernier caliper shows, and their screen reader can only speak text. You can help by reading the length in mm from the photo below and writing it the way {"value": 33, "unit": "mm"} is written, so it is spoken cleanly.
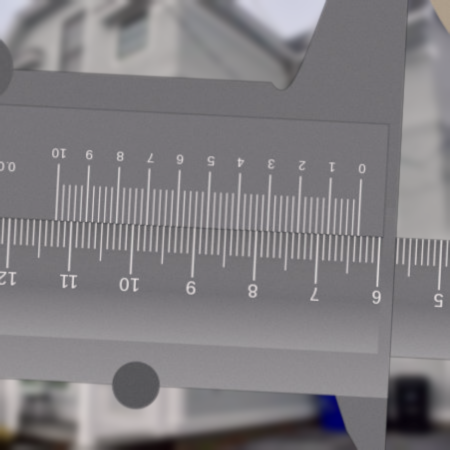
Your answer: {"value": 63.5, "unit": "mm"}
